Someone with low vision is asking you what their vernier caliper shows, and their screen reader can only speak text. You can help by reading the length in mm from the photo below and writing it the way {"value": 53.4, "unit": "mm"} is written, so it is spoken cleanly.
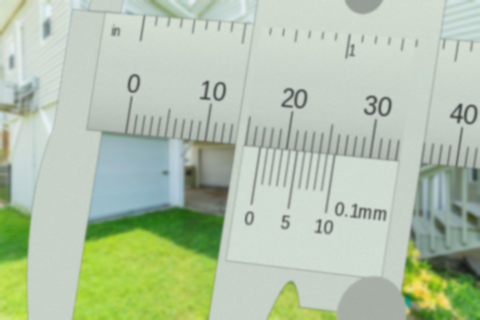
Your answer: {"value": 16.8, "unit": "mm"}
